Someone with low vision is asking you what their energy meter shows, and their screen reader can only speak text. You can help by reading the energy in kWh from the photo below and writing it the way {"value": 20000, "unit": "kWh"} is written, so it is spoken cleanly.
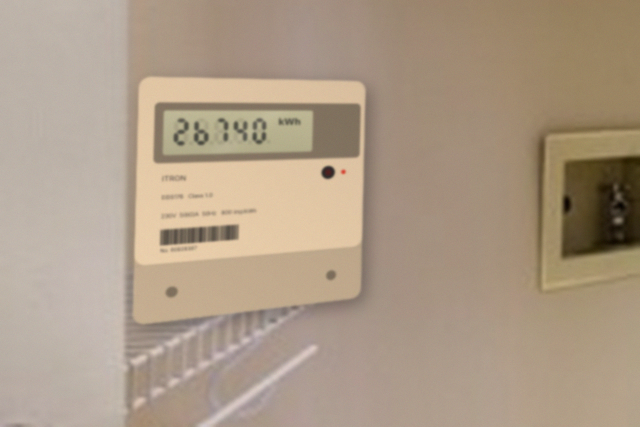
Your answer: {"value": 26740, "unit": "kWh"}
